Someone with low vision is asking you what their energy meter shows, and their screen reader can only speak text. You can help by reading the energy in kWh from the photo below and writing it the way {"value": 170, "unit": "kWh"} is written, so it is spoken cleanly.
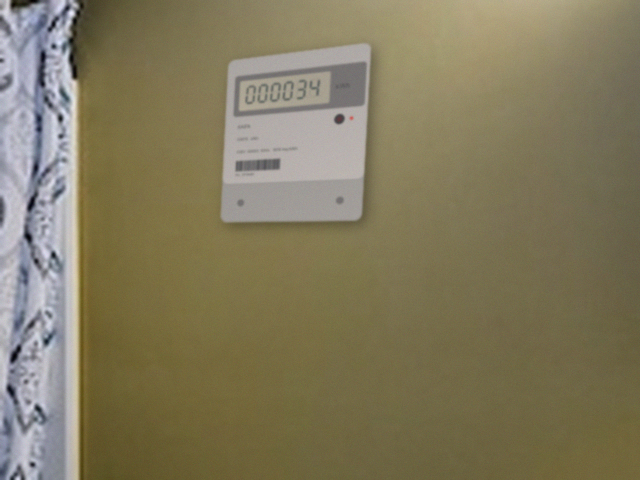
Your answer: {"value": 34, "unit": "kWh"}
